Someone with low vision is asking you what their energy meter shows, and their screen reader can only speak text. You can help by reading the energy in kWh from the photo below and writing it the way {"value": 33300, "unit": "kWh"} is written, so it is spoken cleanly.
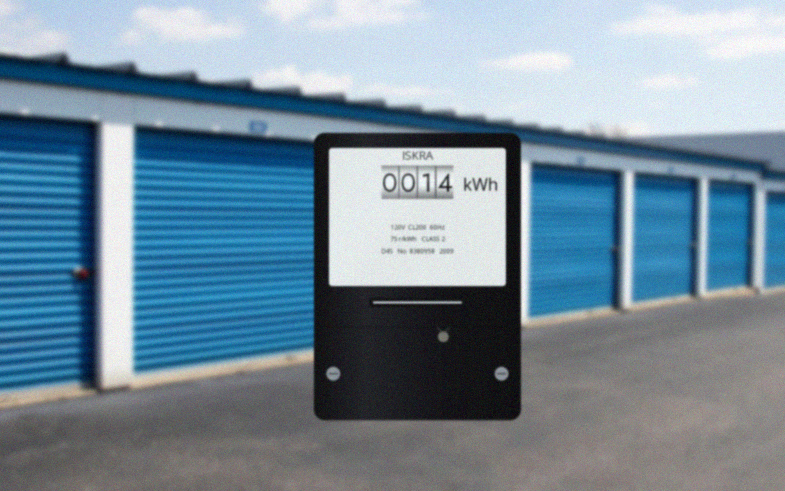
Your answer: {"value": 14, "unit": "kWh"}
